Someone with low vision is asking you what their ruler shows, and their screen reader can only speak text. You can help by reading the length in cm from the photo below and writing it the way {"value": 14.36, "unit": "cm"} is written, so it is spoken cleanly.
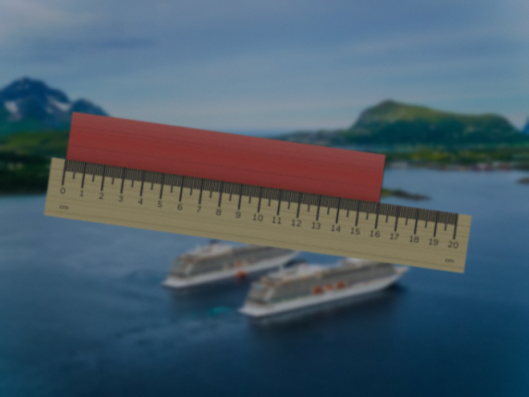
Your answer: {"value": 16, "unit": "cm"}
